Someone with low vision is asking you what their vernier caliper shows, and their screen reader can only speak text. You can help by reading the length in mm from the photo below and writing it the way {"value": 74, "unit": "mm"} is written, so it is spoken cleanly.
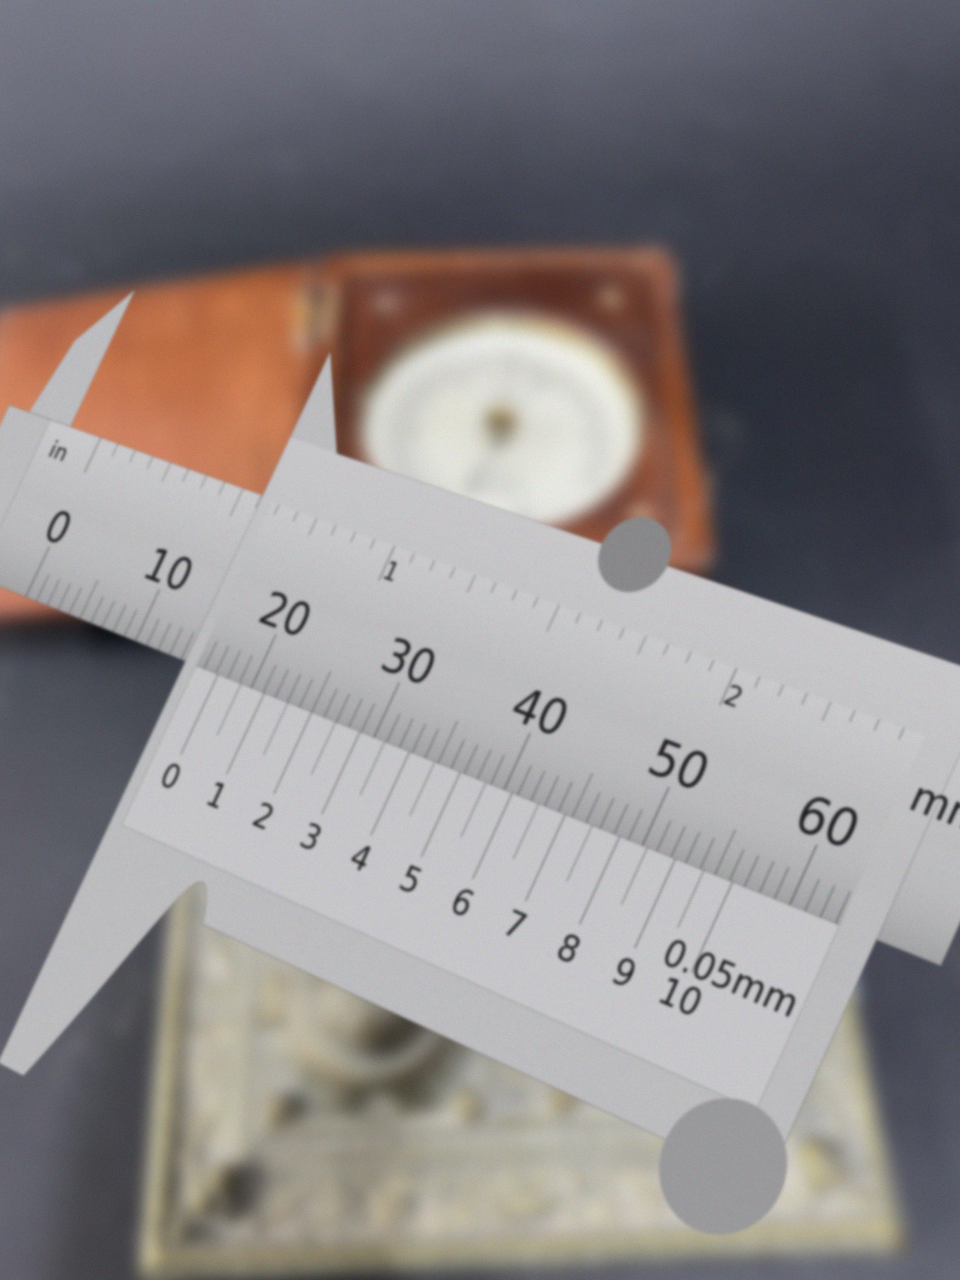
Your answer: {"value": 17.2, "unit": "mm"}
